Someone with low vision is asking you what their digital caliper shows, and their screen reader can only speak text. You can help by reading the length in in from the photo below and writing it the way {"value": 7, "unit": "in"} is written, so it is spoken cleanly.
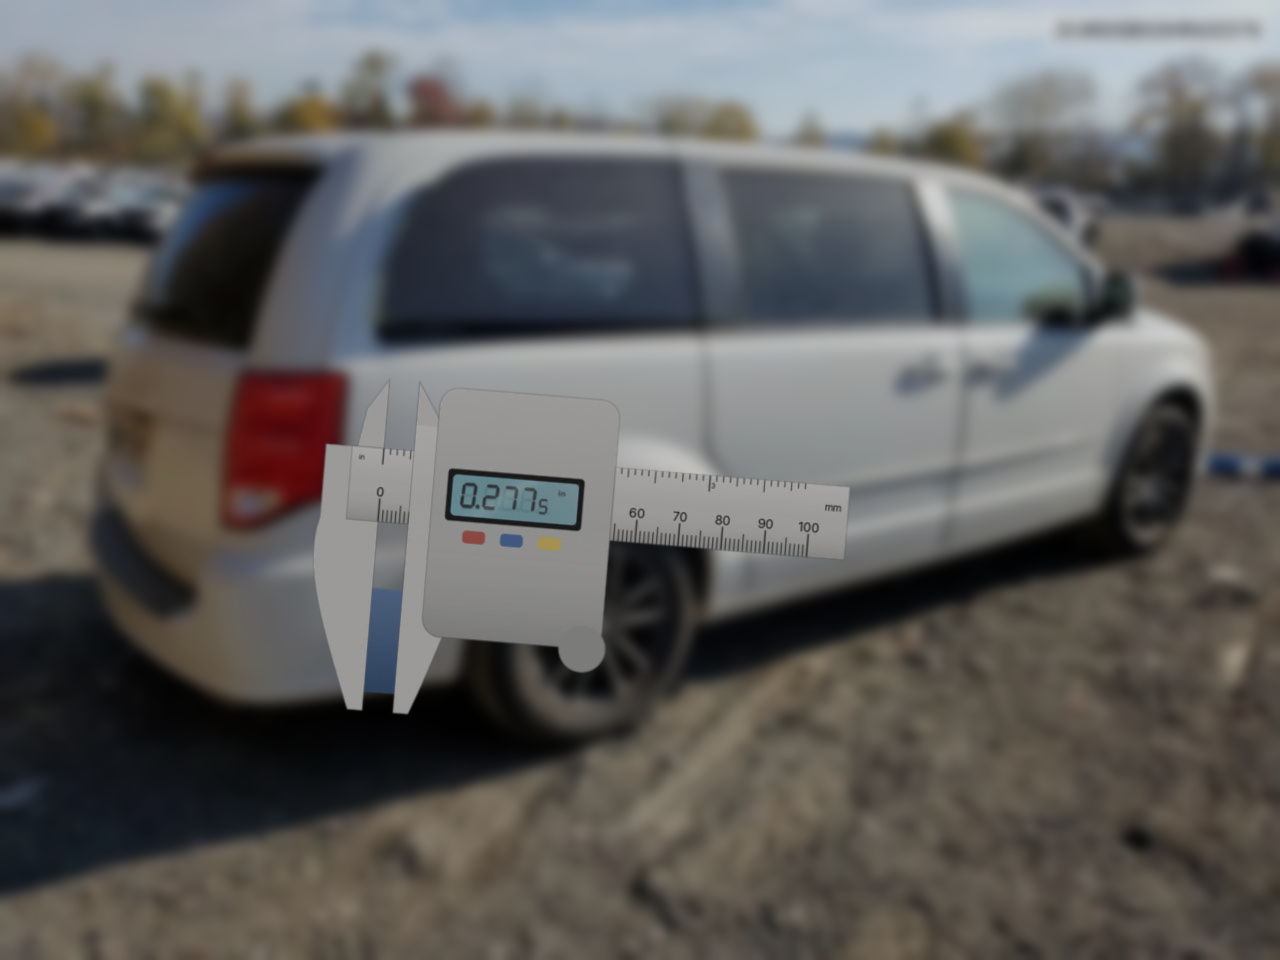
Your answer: {"value": 0.2775, "unit": "in"}
